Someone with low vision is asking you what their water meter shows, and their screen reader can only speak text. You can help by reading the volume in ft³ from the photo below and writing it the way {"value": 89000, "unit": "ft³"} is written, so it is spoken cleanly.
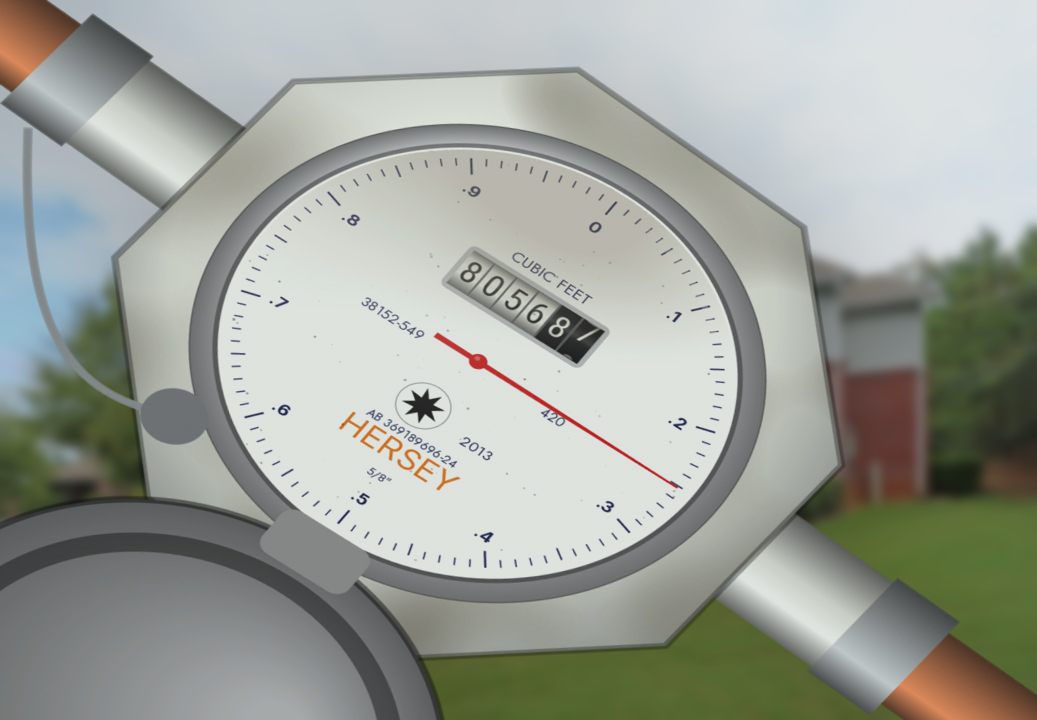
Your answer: {"value": 805687.25, "unit": "ft³"}
